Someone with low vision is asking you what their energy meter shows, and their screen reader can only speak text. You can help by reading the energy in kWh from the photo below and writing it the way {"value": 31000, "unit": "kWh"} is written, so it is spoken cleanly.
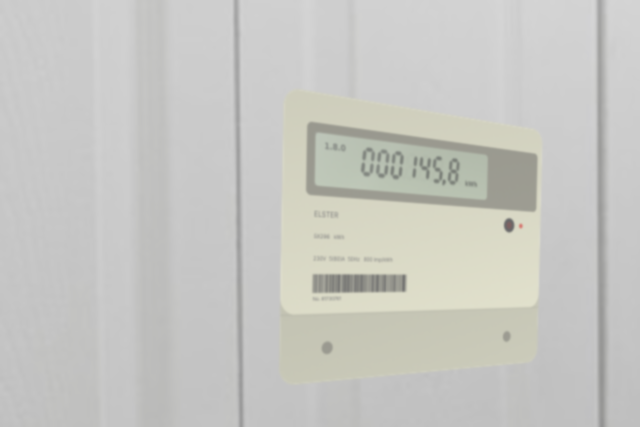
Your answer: {"value": 145.8, "unit": "kWh"}
